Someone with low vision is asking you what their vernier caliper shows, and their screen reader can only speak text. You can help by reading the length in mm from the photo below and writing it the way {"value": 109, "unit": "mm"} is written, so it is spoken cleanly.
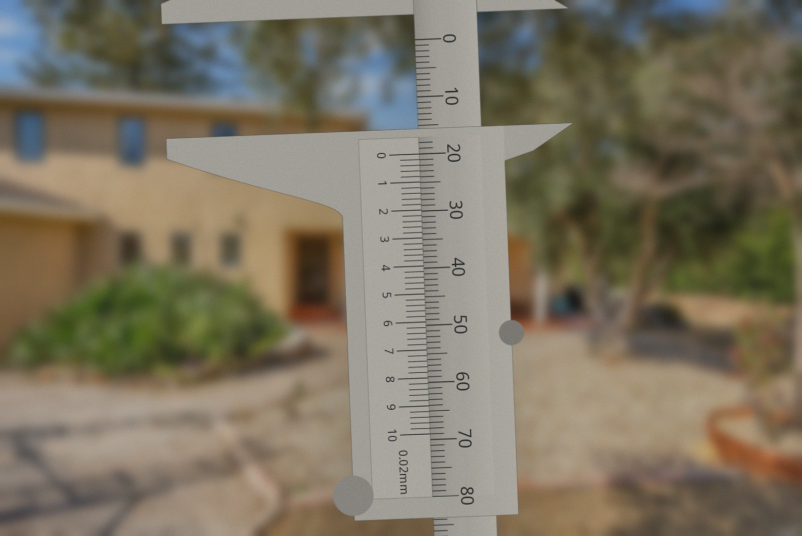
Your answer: {"value": 20.0, "unit": "mm"}
